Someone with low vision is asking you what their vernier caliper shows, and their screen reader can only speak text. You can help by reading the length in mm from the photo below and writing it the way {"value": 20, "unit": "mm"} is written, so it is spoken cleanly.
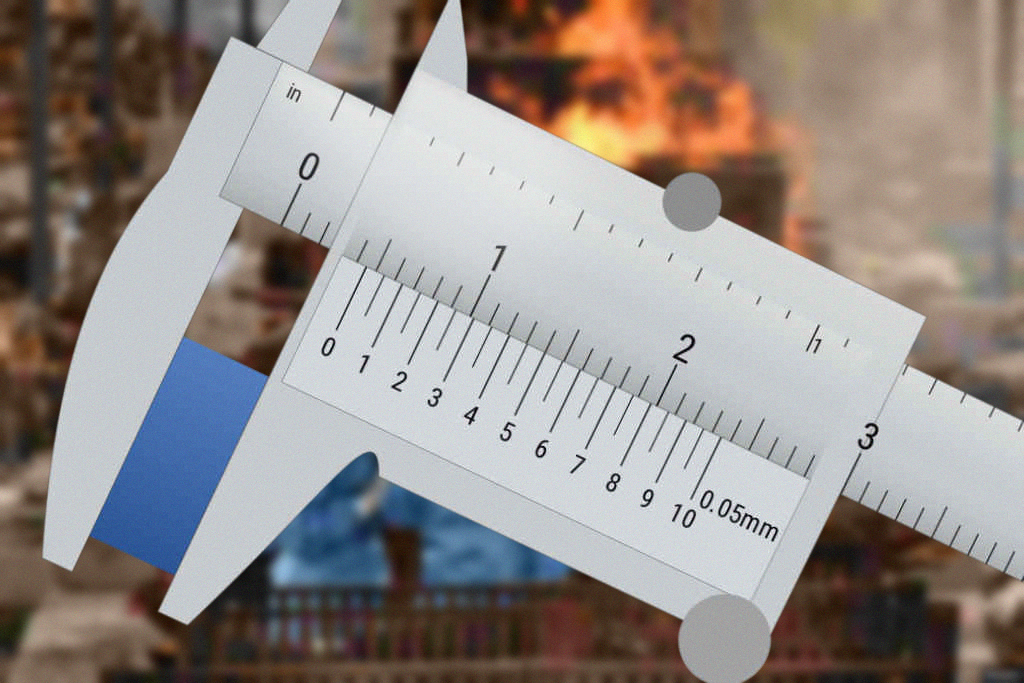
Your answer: {"value": 4.5, "unit": "mm"}
